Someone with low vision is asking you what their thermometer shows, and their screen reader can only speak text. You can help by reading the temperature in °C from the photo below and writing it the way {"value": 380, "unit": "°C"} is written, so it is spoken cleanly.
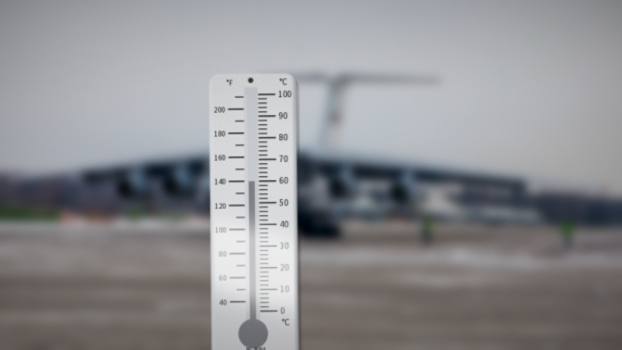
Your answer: {"value": 60, "unit": "°C"}
